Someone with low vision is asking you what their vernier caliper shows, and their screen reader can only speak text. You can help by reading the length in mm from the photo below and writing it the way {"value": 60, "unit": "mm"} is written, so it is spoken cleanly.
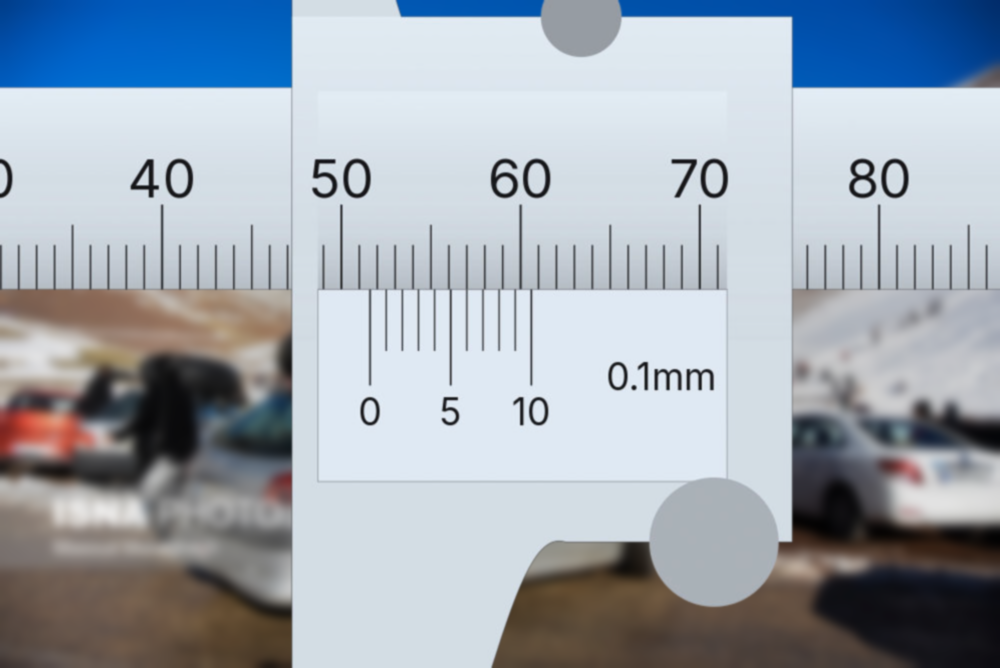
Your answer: {"value": 51.6, "unit": "mm"}
